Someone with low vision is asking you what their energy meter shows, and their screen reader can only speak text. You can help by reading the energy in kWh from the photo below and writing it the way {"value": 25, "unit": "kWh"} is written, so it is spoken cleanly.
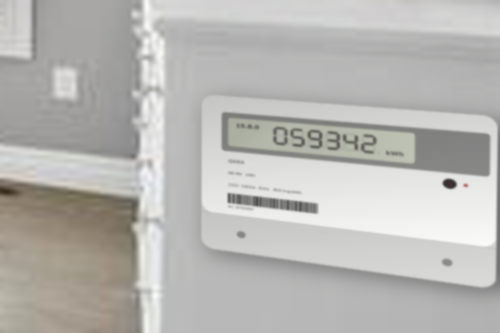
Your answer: {"value": 59342, "unit": "kWh"}
